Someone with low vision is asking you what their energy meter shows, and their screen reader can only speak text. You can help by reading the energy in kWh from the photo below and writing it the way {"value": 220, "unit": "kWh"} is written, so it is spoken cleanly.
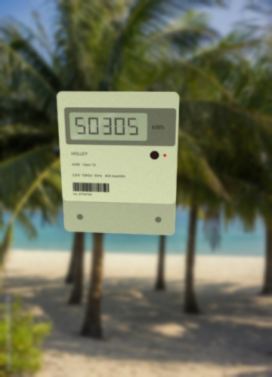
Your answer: {"value": 50305, "unit": "kWh"}
